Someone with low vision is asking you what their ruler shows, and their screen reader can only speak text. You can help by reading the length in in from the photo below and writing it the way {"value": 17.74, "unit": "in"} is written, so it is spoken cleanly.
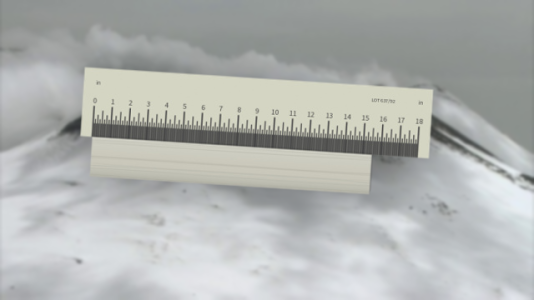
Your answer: {"value": 15.5, "unit": "in"}
